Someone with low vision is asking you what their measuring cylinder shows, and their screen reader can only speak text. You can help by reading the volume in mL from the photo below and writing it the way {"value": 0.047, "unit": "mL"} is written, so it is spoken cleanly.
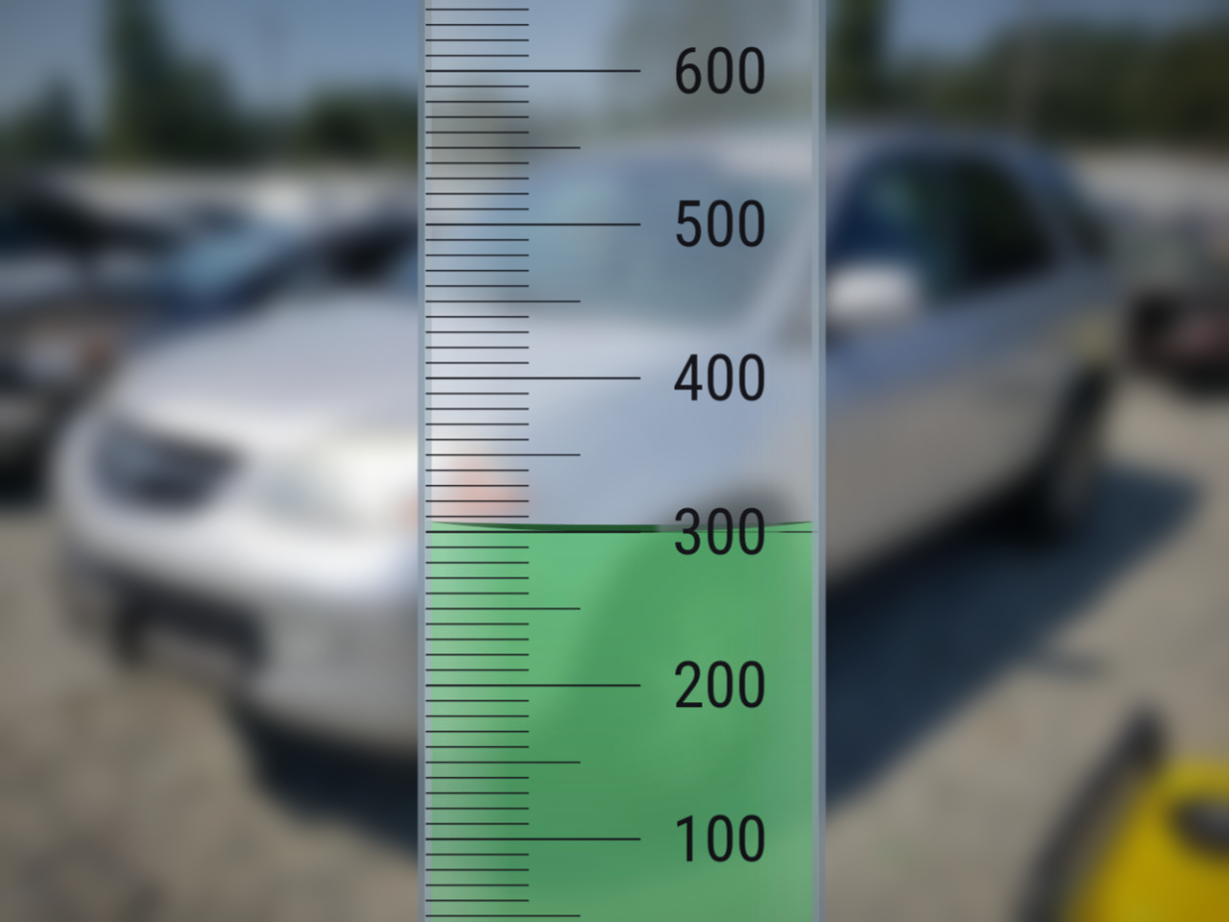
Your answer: {"value": 300, "unit": "mL"}
